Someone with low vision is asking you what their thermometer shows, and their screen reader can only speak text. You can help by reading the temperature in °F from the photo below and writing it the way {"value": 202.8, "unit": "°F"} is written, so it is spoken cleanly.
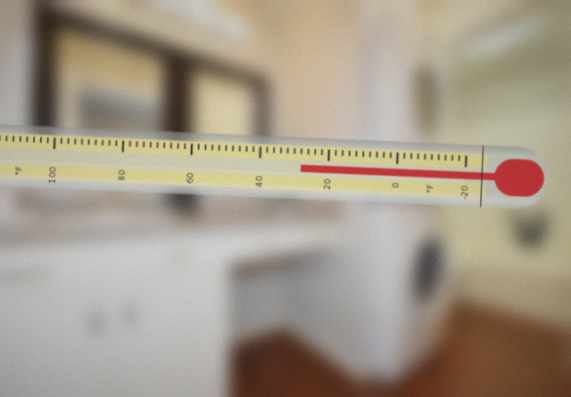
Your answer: {"value": 28, "unit": "°F"}
